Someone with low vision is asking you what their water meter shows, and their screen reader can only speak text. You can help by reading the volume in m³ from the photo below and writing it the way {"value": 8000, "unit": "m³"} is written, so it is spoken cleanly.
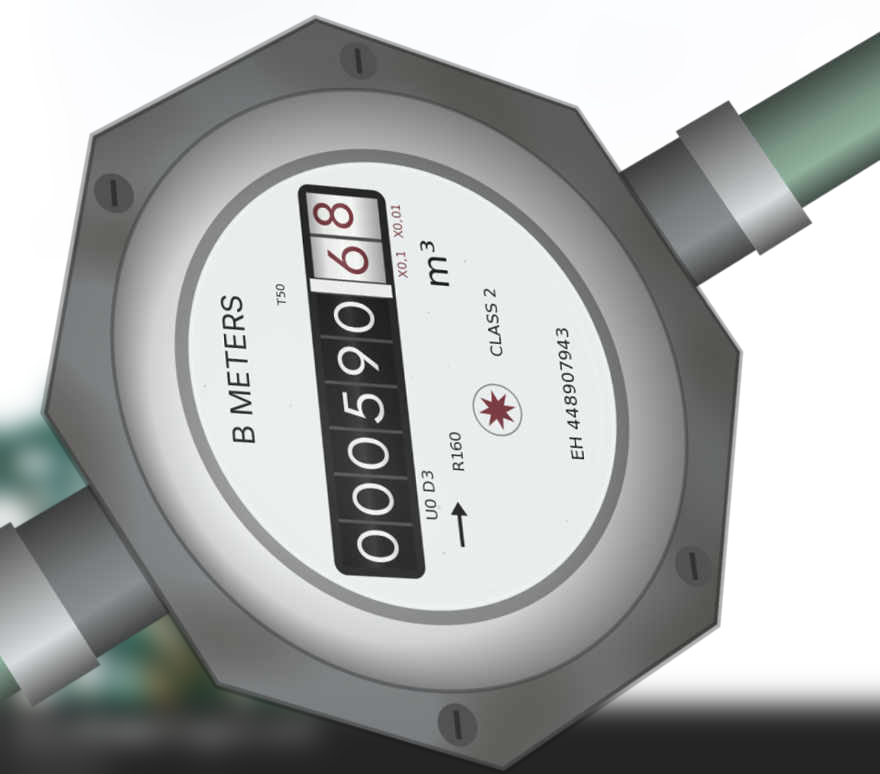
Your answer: {"value": 590.68, "unit": "m³"}
